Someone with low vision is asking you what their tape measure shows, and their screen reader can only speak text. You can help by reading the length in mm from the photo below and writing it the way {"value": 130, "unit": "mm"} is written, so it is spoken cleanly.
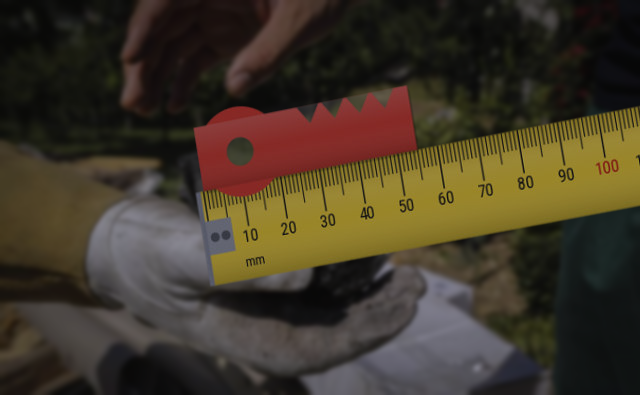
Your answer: {"value": 55, "unit": "mm"}
